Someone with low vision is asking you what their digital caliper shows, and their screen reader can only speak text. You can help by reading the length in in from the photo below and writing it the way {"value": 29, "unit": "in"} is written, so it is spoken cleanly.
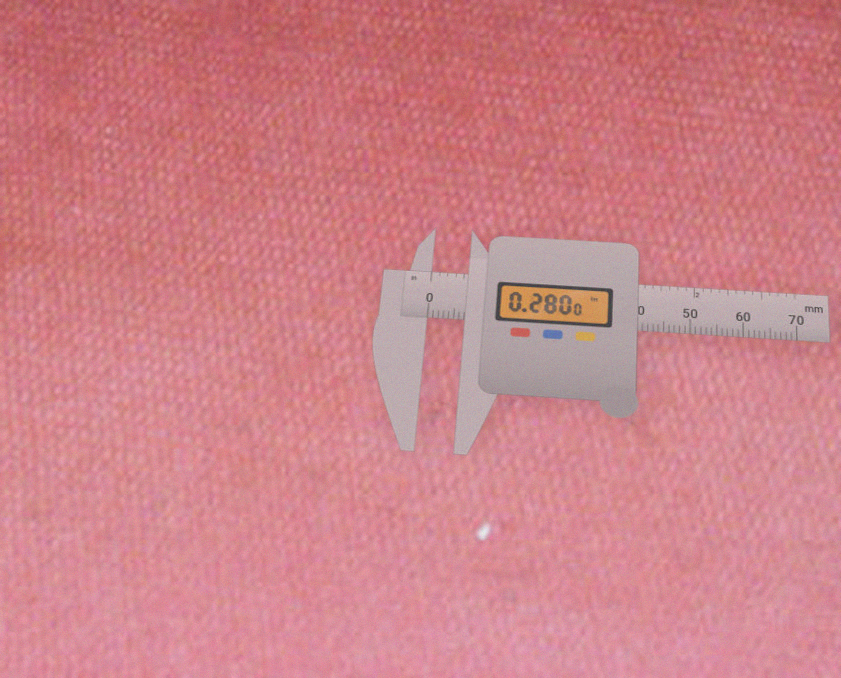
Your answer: {"value": 0.2800, "unit": "in"}
